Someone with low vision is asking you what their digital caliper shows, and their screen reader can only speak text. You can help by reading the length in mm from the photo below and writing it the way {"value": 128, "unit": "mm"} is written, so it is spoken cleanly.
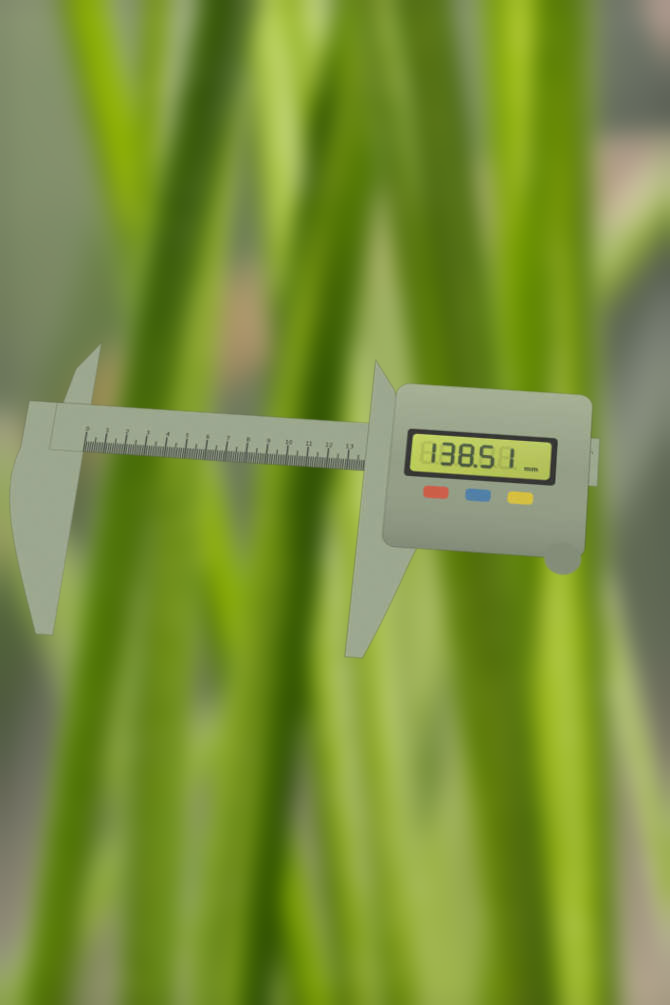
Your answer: {"value": 138.51, "unit": "mm"}
